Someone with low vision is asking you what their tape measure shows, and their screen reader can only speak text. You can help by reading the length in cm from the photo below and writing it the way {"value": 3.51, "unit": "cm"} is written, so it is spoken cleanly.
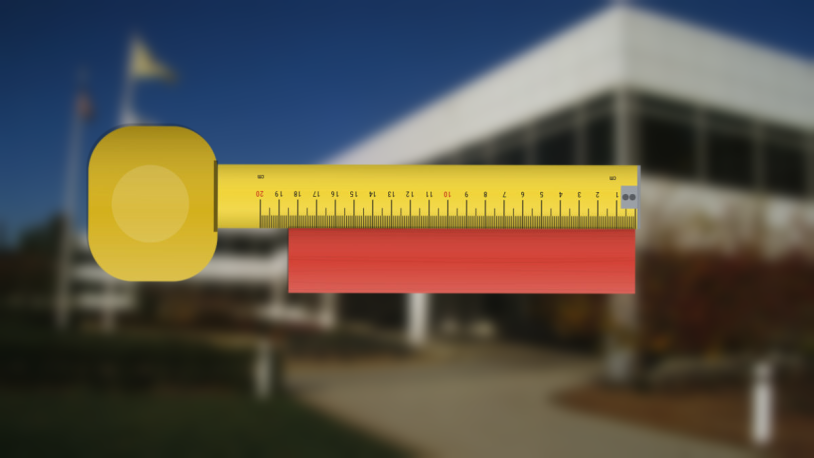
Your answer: {"value": 18.5, "unit": "cm"}
